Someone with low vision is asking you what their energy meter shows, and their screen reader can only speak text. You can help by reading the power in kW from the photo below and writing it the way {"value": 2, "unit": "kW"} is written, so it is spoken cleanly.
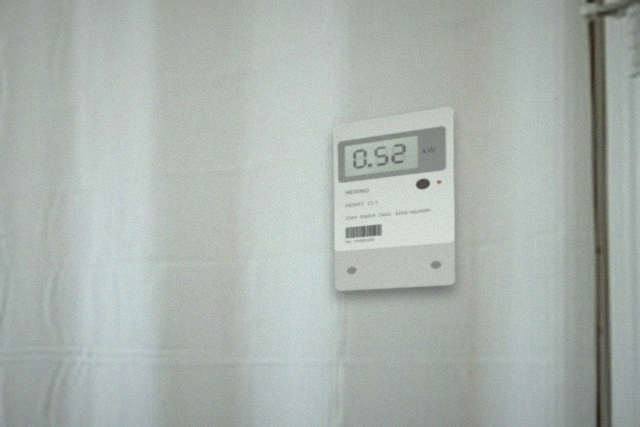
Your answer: {"value": 0.52, "unit": "kW"}
